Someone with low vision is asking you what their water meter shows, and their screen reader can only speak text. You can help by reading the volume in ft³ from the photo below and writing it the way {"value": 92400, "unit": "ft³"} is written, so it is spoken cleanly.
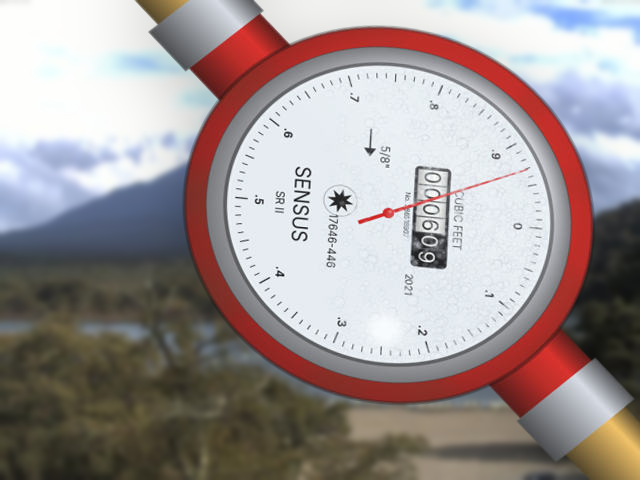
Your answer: {"value": 608.93, "unit": "ft³"}
